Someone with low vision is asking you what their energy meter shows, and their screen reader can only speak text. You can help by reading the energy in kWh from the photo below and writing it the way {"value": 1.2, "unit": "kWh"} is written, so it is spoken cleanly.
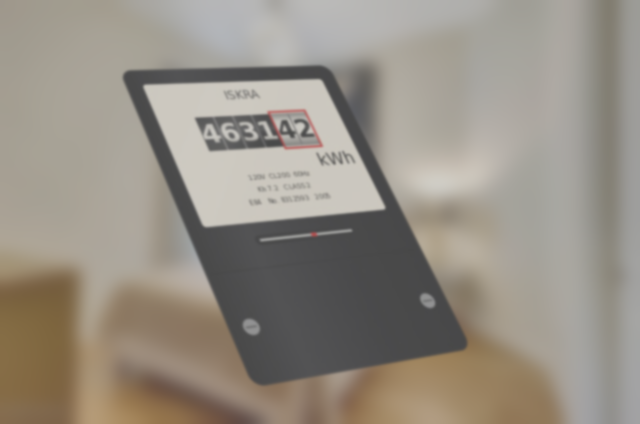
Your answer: {"value": 4631.42, "unit": "kWh"}
